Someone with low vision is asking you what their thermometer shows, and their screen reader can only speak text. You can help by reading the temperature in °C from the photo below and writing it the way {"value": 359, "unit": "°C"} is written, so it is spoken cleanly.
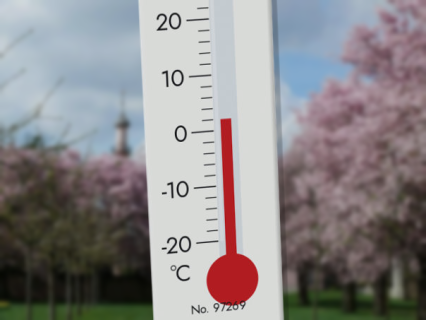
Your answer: {"value": 2, "unit": "°C"}
